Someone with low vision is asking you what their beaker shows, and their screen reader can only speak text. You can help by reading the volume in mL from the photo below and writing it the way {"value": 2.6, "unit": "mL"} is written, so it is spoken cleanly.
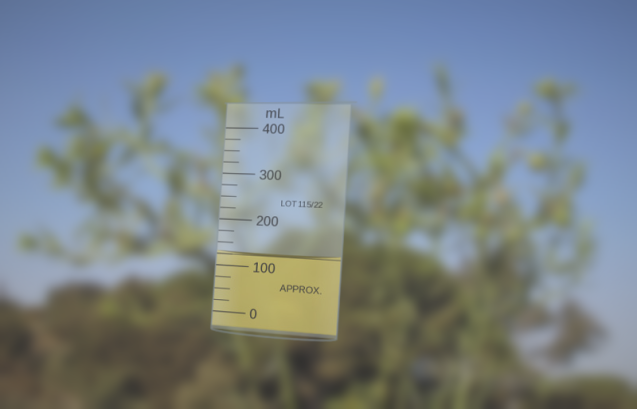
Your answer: {"value": 125, "unit": "mL"}
